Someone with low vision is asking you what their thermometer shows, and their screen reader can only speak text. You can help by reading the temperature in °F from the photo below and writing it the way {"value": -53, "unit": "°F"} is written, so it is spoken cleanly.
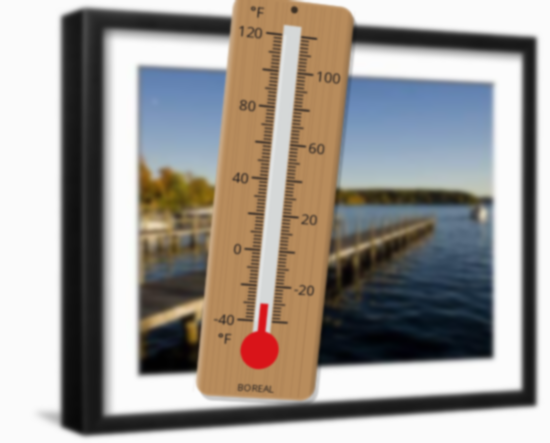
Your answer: {"value": -30, "unit": "°F"}
